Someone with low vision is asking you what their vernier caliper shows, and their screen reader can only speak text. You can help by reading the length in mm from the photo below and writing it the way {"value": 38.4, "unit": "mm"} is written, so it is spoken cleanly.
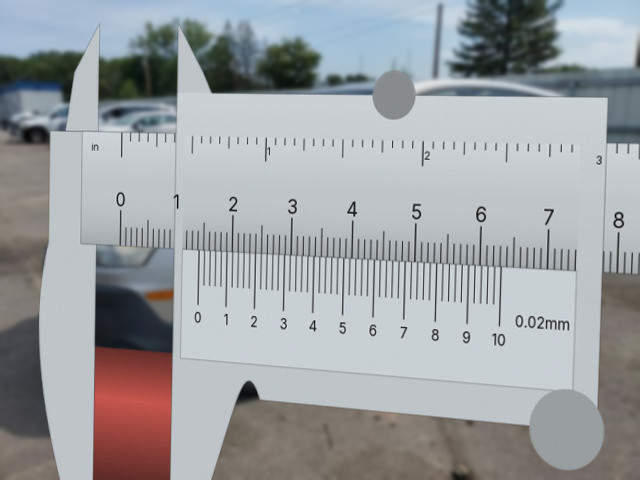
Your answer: {"value": 14.2, "unit": "mm"}
